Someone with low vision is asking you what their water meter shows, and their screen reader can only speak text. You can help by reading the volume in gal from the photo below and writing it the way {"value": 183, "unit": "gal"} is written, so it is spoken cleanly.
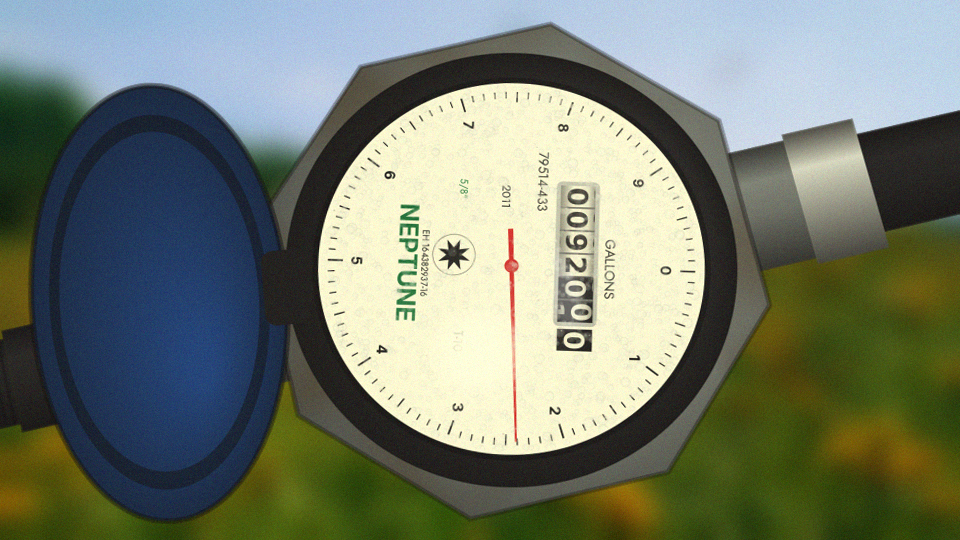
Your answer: {"value": 92002.4, "unit": "gal"}
